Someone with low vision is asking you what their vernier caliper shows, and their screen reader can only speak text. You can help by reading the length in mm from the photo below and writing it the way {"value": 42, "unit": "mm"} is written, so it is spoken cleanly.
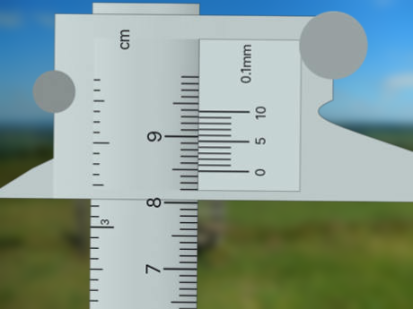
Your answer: {"value": 84.8, "unit": "mm"}
